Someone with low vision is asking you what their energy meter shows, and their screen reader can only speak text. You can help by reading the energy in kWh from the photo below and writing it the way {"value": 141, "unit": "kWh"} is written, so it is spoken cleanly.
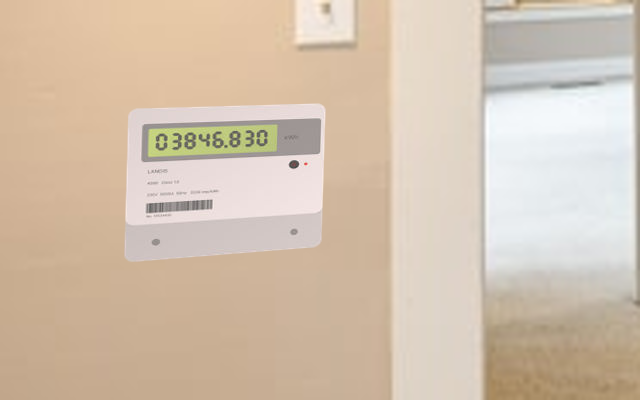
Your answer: {"value": 3846.830, "unit": "kWh"}
